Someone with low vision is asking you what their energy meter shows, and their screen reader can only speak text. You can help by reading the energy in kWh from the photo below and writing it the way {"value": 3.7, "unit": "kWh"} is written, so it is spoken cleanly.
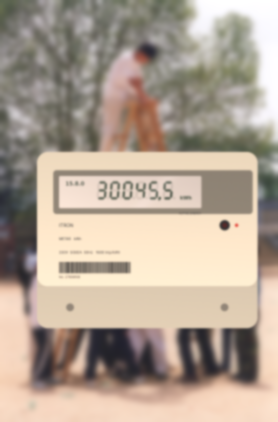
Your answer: {"value": 30045.5, "unit": "kWh"}
